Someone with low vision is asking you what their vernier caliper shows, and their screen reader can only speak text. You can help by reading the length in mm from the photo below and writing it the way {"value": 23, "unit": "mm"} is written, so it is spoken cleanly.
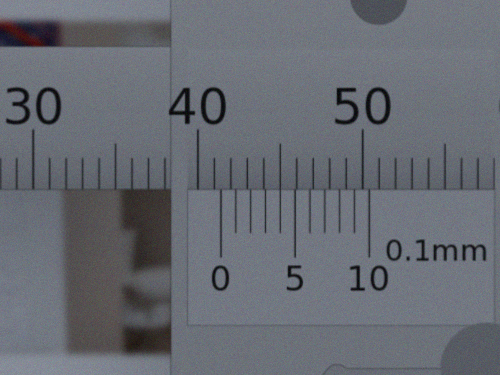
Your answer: {"value": 41.4, "unit": "mm"}
